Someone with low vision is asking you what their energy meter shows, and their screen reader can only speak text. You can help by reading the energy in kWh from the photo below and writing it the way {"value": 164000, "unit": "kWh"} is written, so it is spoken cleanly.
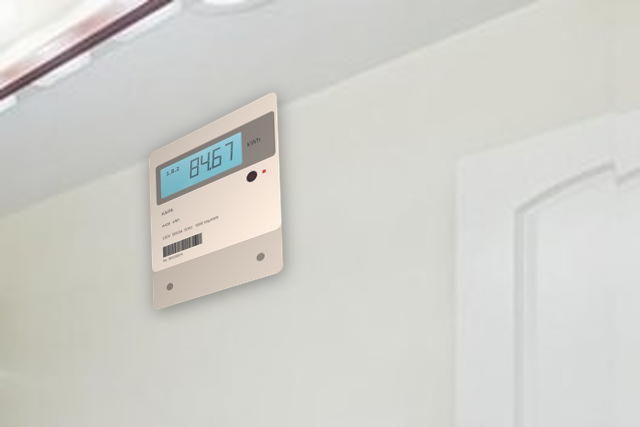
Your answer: {"value": 84.67, "unit": "kWh"}
